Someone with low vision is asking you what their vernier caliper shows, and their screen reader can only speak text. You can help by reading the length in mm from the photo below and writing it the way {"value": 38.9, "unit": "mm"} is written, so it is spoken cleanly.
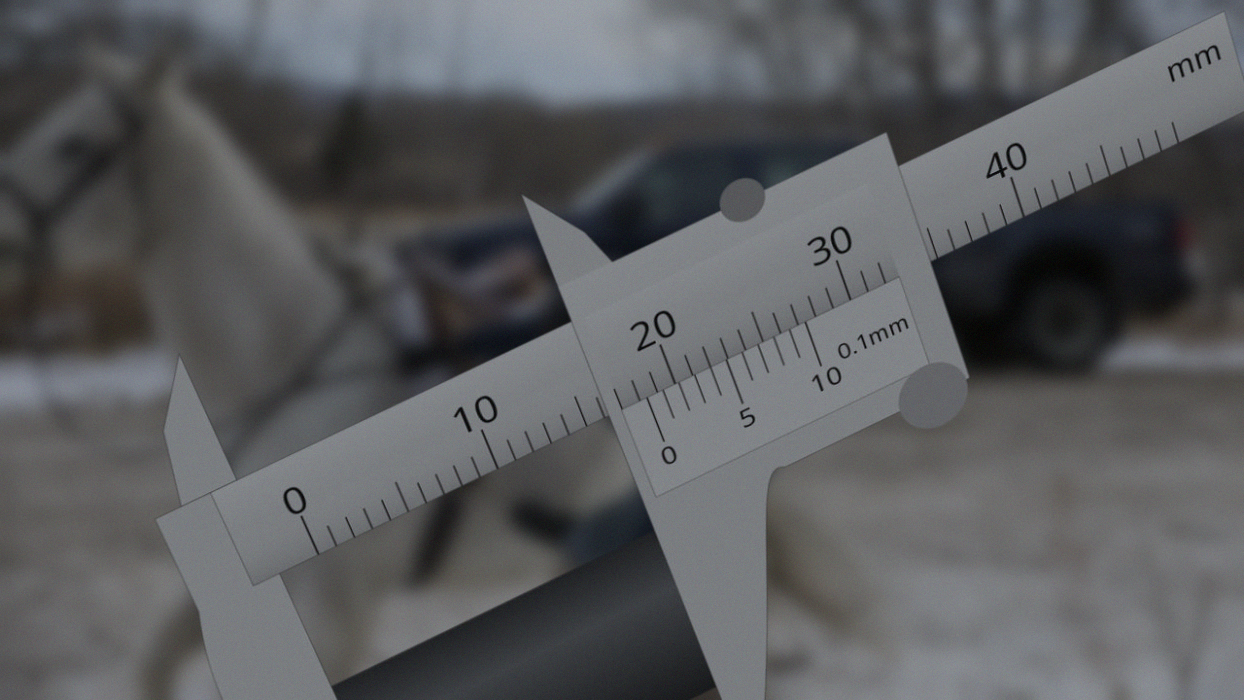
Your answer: {"value": 18.4, "unit": "mm"}
